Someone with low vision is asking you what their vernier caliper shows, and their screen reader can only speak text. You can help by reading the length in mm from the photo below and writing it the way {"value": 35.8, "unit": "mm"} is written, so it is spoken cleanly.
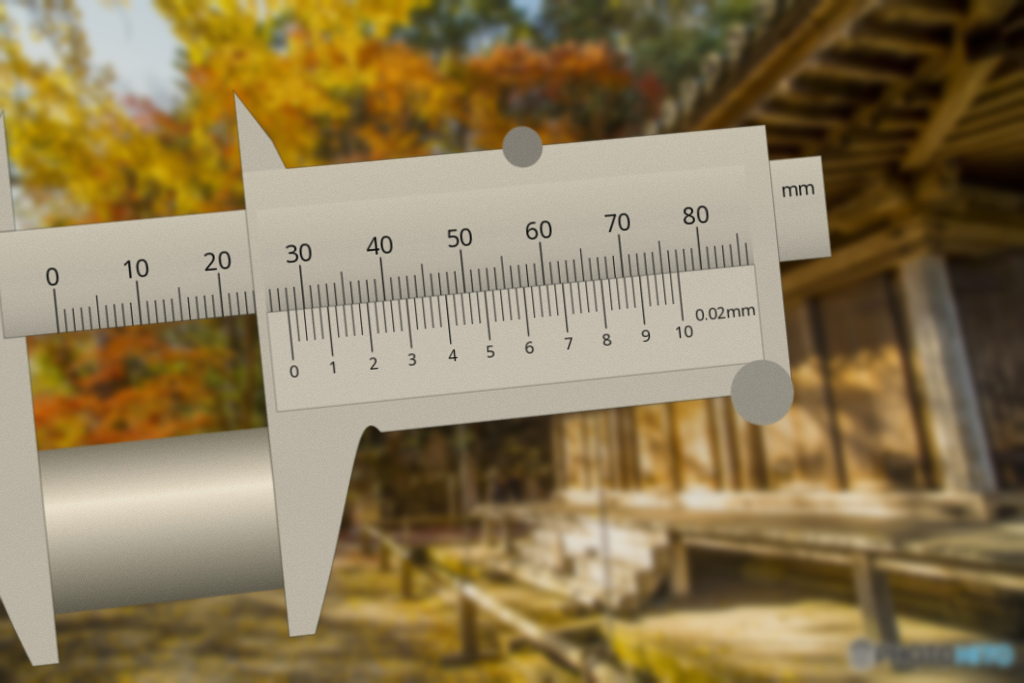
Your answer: {"value": 28.0, "unit": "mm"}
